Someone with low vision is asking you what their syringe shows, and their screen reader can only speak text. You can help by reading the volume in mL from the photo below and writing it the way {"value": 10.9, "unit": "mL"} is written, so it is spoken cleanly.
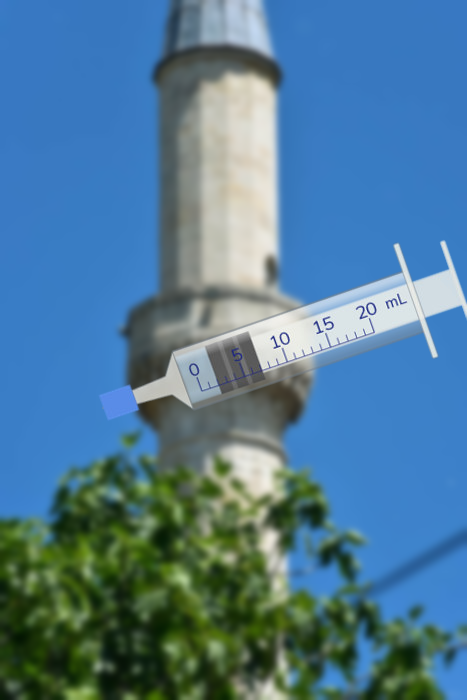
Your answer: {"value": 2, "unit": "mL"}
